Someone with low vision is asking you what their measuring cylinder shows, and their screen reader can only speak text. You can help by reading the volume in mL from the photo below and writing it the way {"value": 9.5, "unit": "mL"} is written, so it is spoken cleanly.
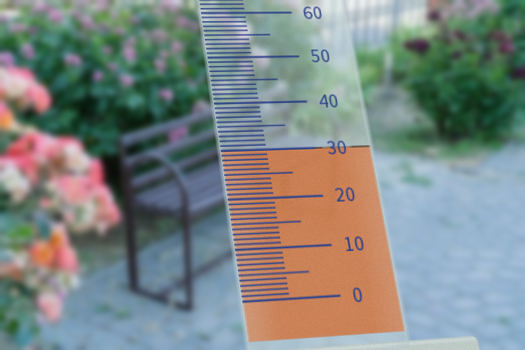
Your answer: {"value": 30, "unit": "mL"}
